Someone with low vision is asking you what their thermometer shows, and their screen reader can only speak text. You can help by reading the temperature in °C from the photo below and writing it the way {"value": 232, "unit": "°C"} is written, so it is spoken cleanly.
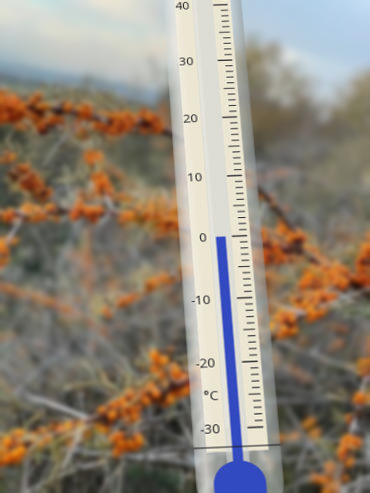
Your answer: {"value": 0, "unit": "°C"}
